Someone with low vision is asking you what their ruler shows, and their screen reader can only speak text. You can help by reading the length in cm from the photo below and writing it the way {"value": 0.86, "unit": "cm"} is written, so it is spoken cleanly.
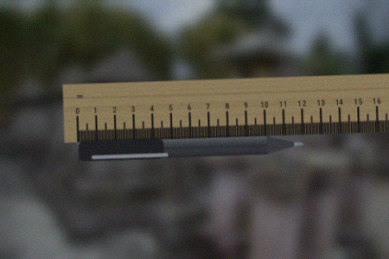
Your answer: {"value": 12, "unit": "cm"}
